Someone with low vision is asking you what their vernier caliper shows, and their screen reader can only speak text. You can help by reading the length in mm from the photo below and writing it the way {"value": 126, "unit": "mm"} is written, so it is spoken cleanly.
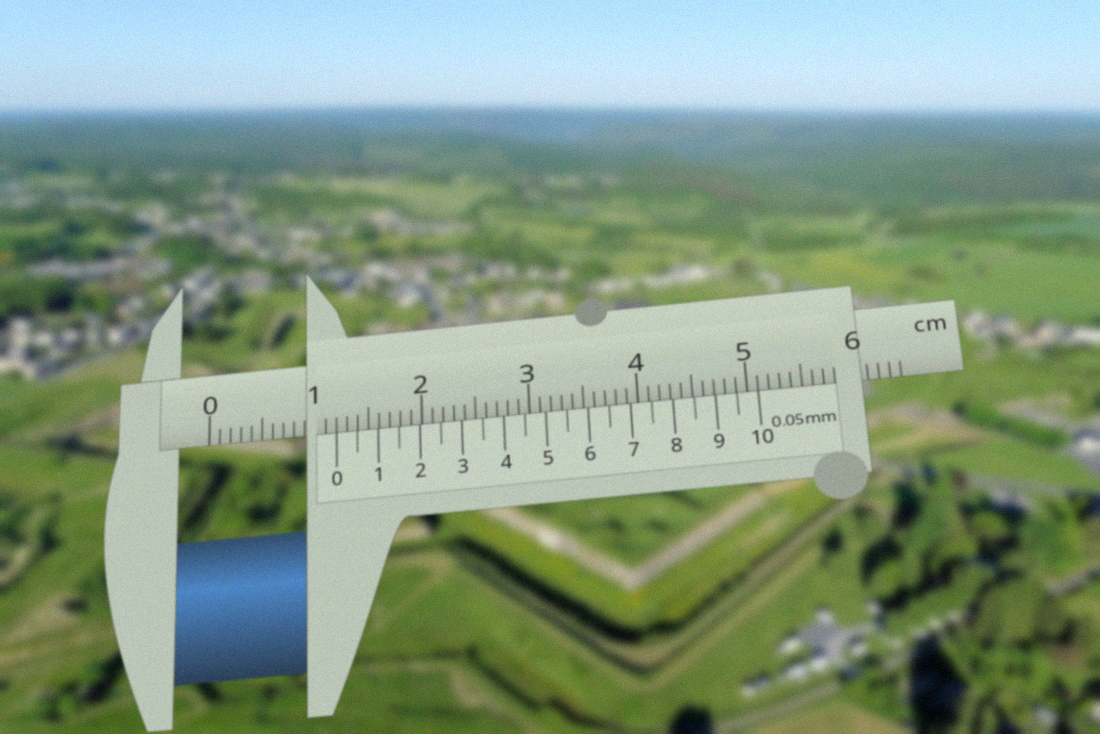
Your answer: {"value": 12.0, "unit": "mm"}
